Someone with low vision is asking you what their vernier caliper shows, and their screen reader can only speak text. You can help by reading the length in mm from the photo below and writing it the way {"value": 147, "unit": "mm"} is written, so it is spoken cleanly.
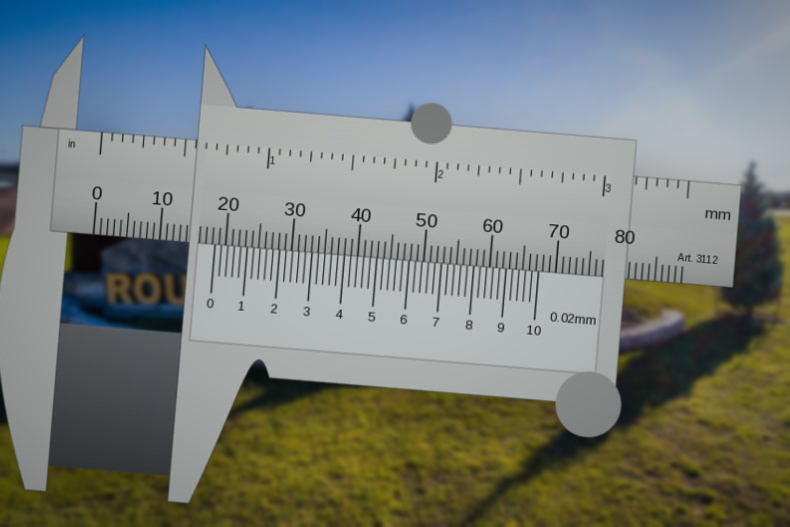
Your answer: {"value": 18.4, "unit": "mm"}
